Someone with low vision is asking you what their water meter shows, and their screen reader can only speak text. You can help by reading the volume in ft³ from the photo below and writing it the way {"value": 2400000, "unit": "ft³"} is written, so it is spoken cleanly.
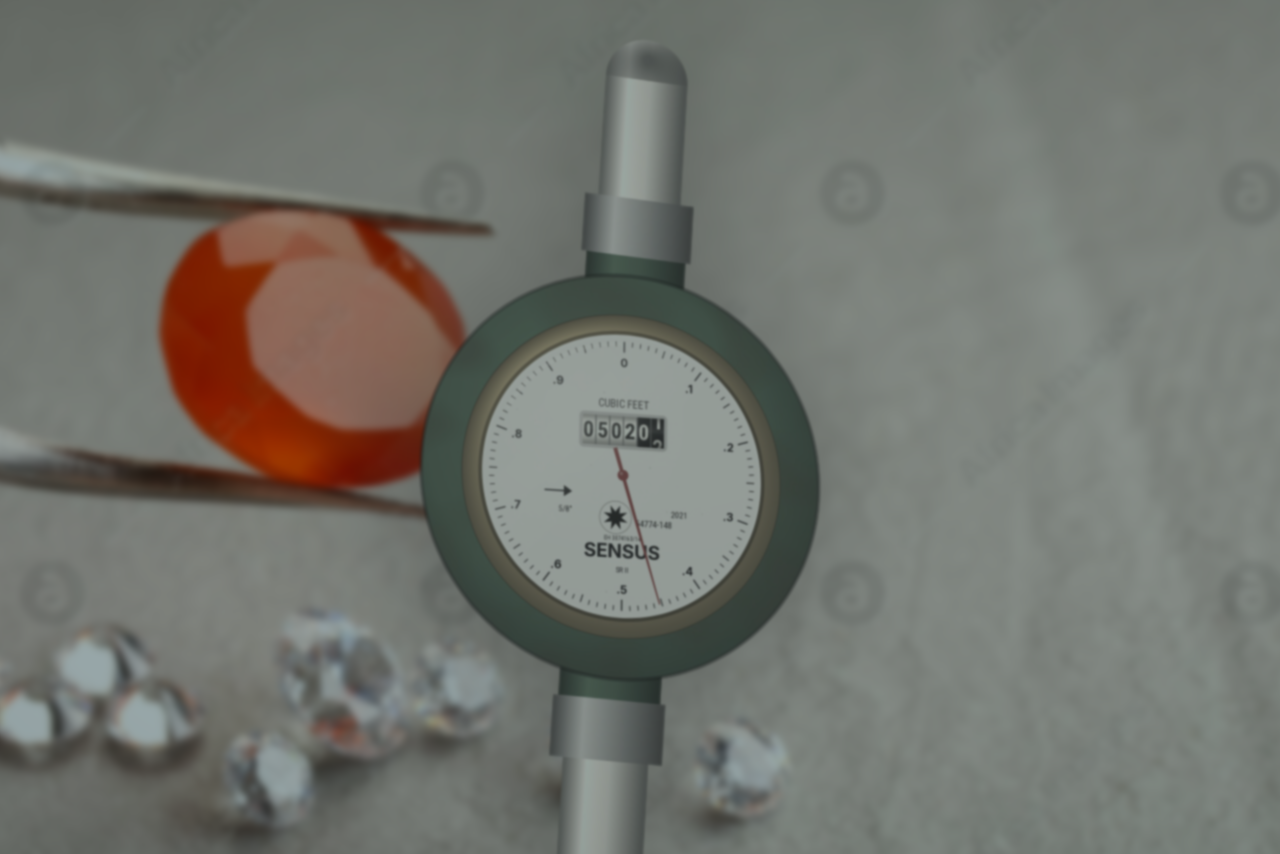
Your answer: {"value": 50201.45, "unit": "ft³"}
